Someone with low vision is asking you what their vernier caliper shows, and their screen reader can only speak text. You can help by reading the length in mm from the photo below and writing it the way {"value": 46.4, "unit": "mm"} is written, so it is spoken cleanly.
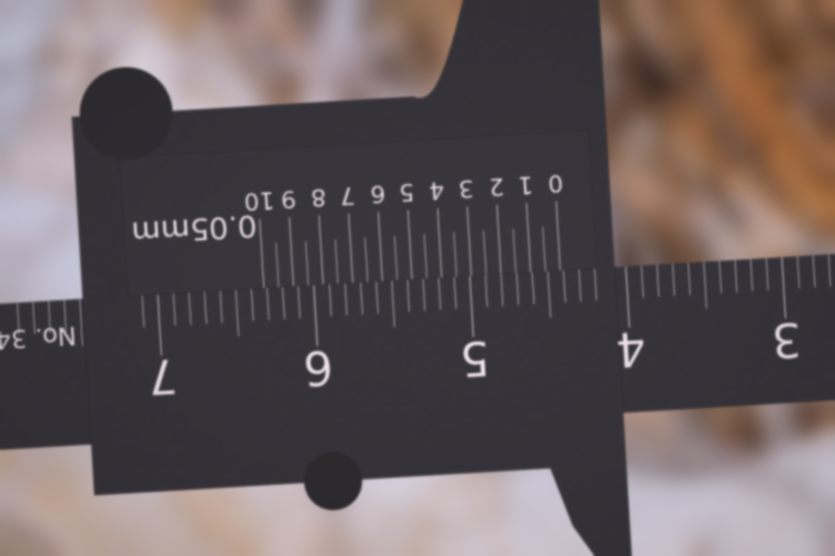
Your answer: {"value": 44.2, "unit": "mm"}
